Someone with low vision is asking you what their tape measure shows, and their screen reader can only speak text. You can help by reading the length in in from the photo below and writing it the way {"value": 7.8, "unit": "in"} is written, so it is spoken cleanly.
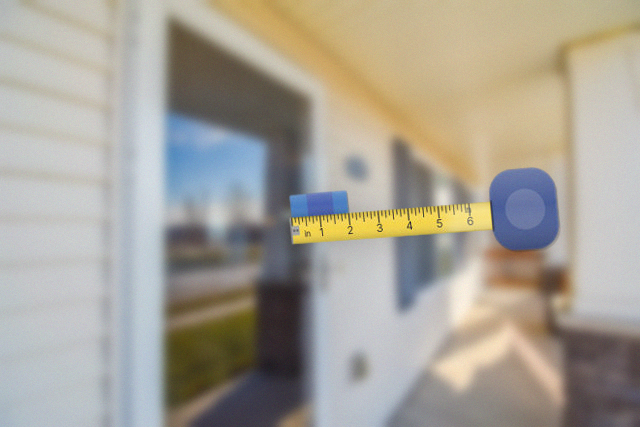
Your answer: {"value": 2, "unit": "in"}
